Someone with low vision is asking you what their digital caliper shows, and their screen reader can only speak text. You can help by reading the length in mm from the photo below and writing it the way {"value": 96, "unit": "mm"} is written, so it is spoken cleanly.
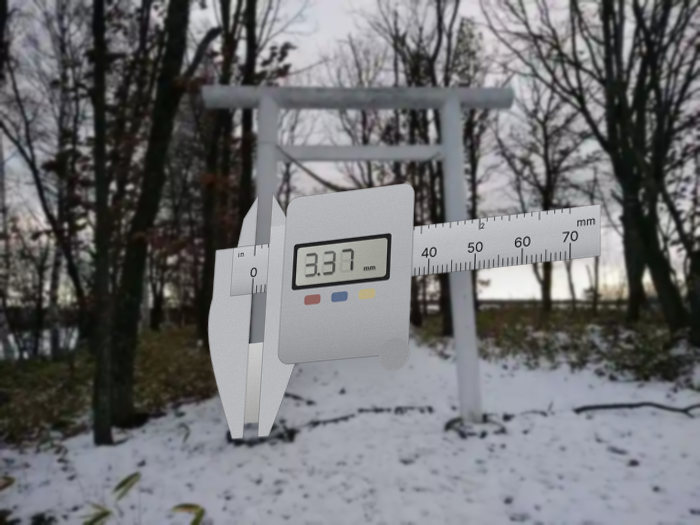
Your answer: {"value": 3.37, "unit": "mm"}
